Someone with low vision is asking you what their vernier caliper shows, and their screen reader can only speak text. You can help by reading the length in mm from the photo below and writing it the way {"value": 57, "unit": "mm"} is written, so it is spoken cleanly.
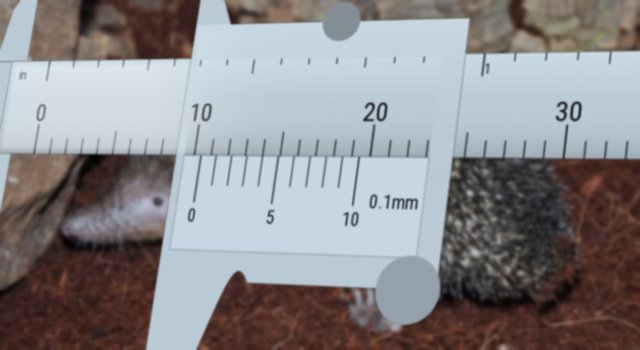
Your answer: {"value": 10.4, "unit": "mm"}
